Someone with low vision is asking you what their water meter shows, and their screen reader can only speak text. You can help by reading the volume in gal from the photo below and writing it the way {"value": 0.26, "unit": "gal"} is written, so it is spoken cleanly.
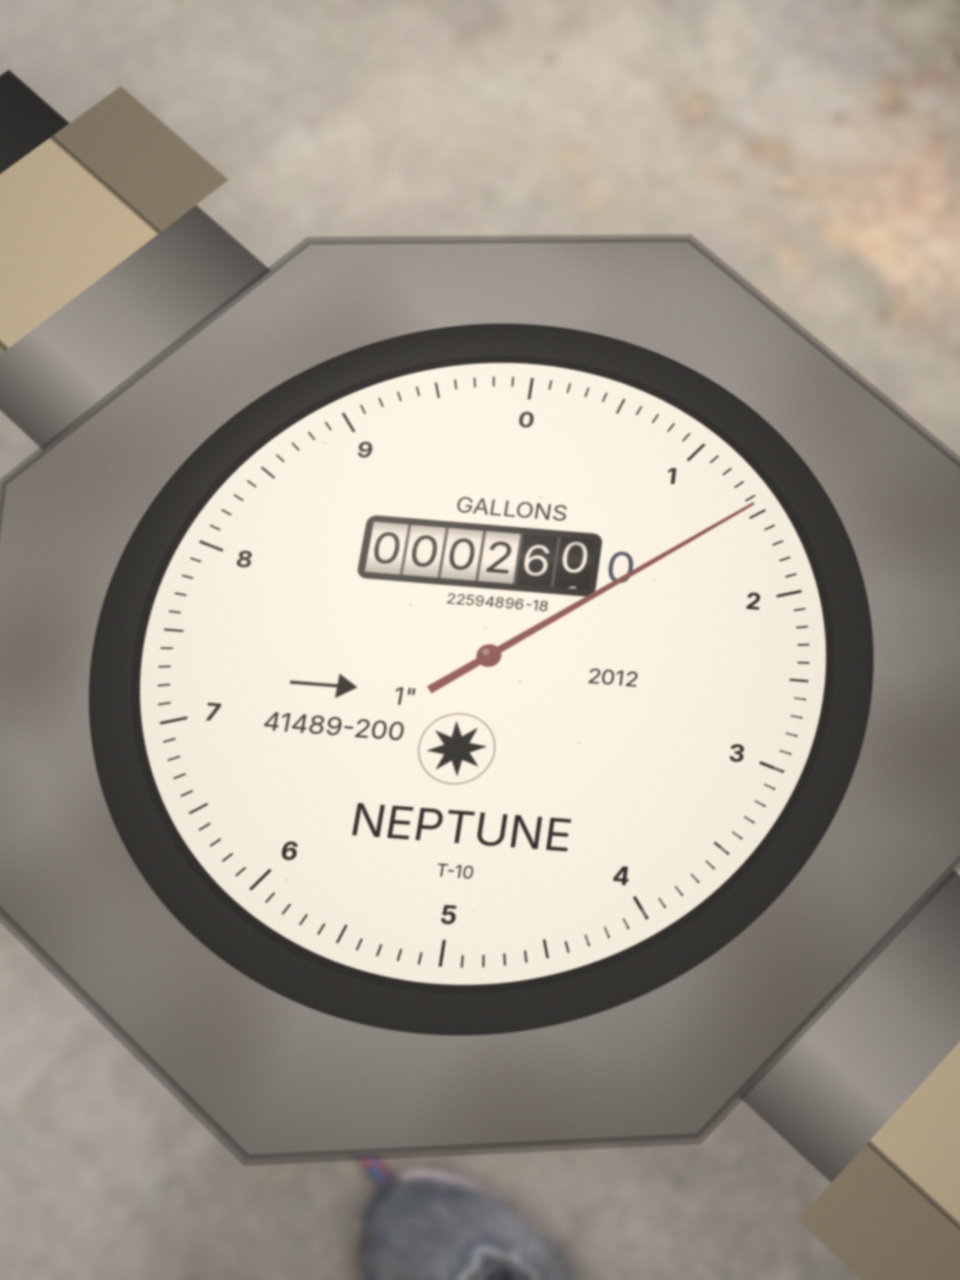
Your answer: {"value": 2601.4, "unit": "gal"}
